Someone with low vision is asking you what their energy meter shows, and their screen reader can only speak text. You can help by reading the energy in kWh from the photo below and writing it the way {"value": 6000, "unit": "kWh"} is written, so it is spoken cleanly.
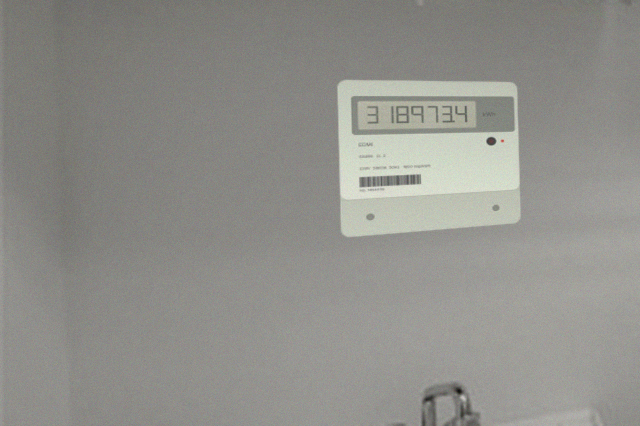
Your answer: {"value": 318973.4, "unit": "kWh"}
